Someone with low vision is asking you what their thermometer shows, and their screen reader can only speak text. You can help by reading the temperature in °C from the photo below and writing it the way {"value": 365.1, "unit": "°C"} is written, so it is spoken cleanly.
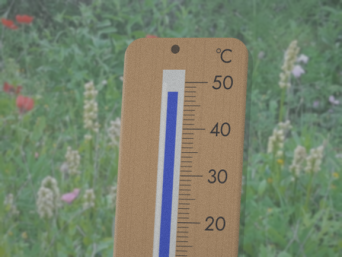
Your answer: {"value": 48, "unit": "°C"}
